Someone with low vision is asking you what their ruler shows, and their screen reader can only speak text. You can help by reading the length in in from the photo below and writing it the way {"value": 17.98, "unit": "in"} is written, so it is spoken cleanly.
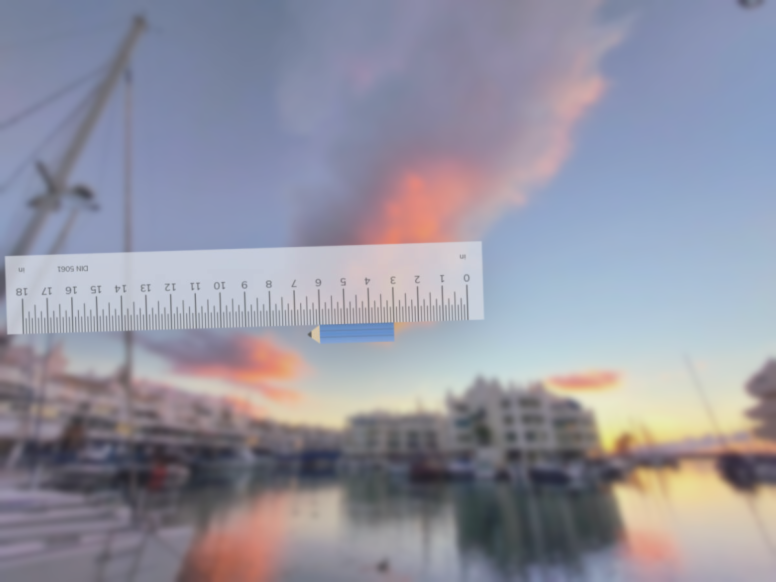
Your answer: {"value": 3.5, "unit": "in"}
